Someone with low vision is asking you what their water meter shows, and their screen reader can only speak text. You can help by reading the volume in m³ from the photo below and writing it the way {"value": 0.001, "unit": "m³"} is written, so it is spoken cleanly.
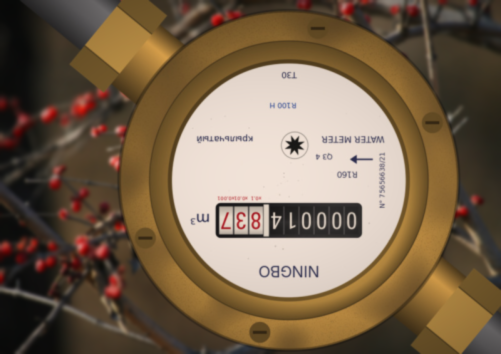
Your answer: {"value": 14.837, "unit": "m³"}
